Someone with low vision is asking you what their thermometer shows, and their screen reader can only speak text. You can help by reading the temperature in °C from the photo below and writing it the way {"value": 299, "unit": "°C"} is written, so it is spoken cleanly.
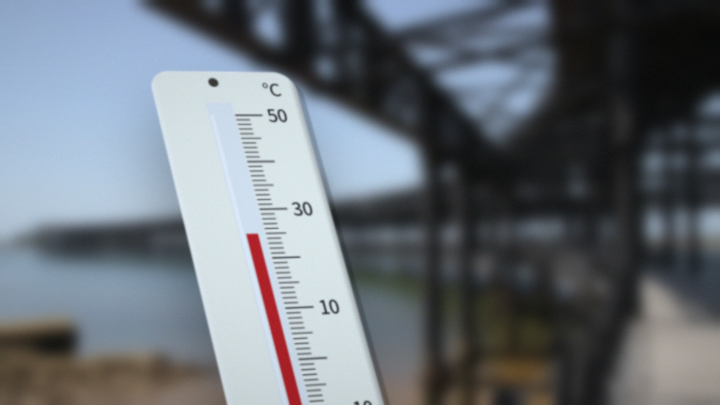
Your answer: {"value": 25, "unit": "°C"}
